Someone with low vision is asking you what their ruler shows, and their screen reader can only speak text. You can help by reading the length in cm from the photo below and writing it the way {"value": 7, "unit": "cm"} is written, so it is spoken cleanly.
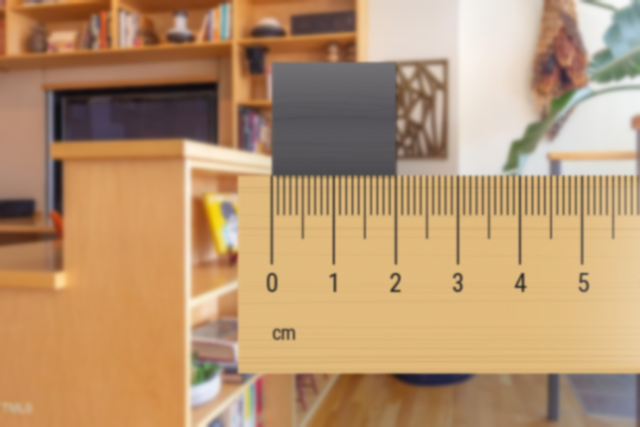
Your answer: {"value": 2, "unit": "cm"}
